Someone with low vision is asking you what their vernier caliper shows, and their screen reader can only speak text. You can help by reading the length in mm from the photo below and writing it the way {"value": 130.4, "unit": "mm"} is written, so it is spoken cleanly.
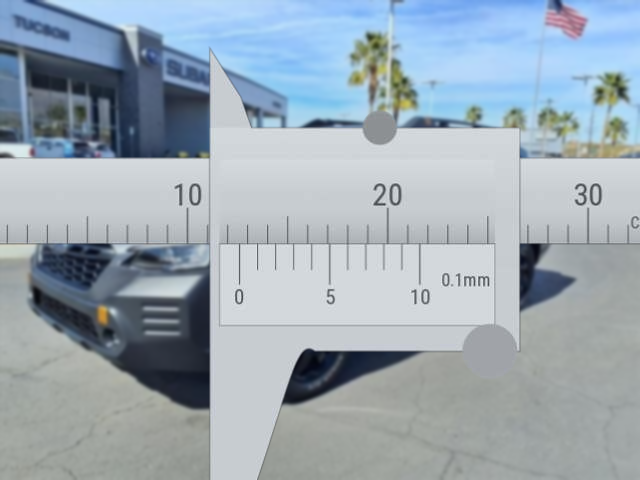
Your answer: {"value": 12.6, "unit": "mm"}
